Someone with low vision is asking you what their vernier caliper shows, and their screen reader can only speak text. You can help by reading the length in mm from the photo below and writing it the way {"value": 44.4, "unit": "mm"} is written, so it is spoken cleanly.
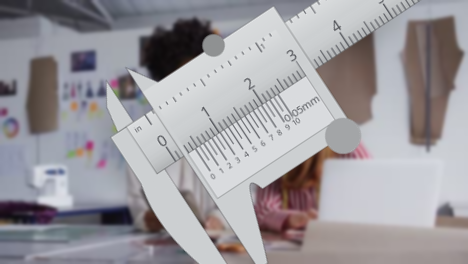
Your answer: {"value": 4.5, "unit": "mm"}
